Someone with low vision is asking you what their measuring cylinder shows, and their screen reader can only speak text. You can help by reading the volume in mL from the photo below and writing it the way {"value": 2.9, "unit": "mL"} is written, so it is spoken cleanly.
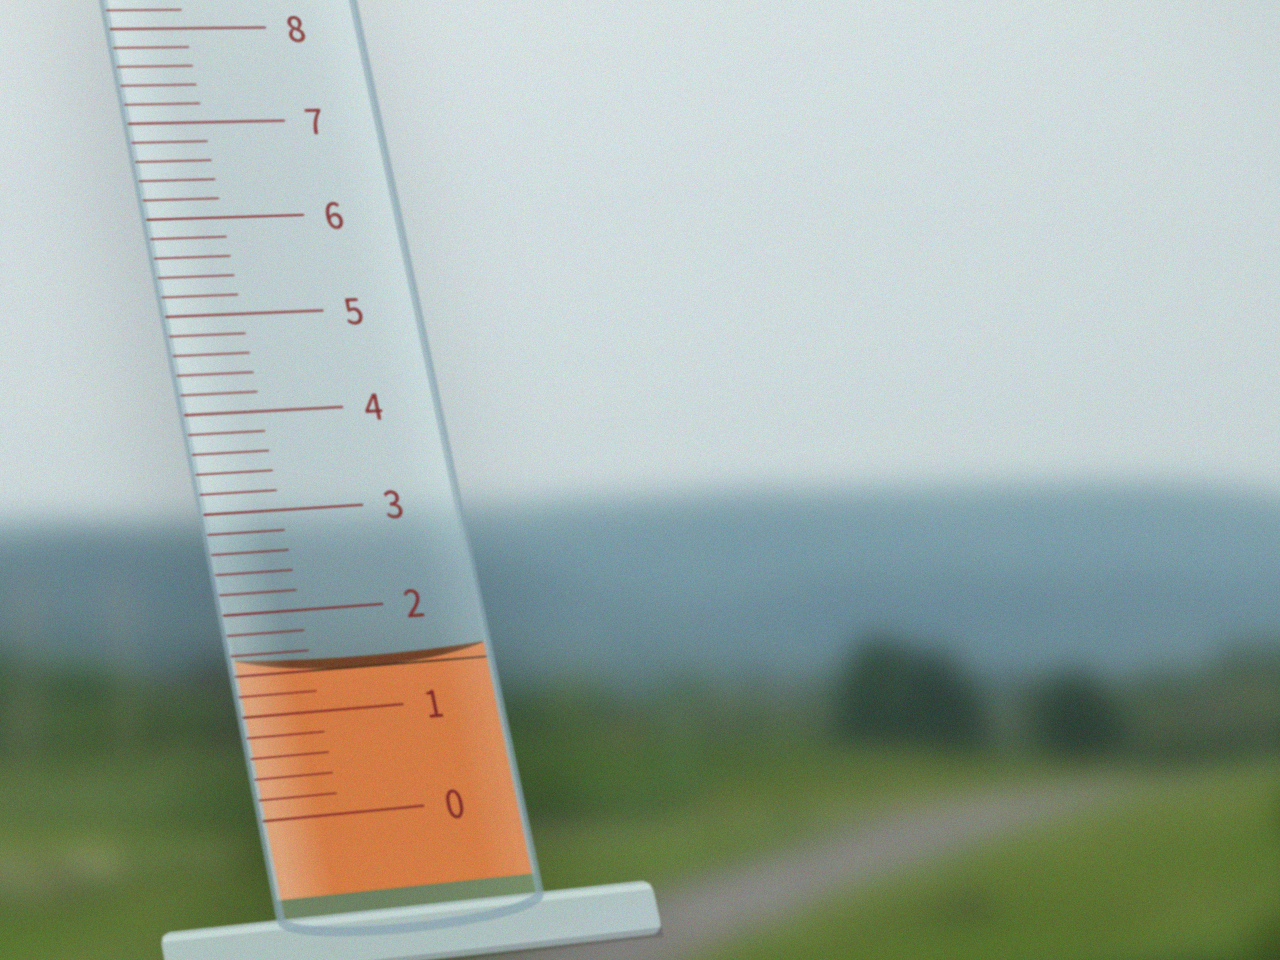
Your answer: {"value": 1.4, "unit": "mL"}
